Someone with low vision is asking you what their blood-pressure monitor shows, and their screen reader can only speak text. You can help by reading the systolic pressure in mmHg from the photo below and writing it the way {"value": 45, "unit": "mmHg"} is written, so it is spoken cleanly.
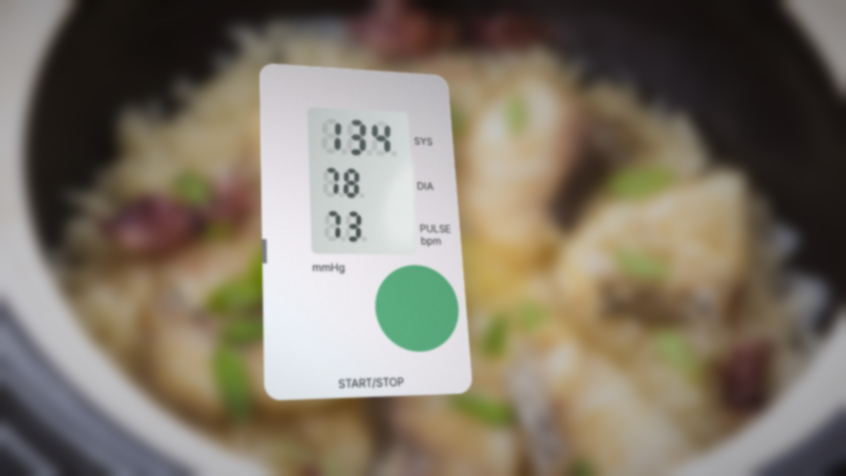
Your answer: {"value": 134, "unit": "mmHg"}
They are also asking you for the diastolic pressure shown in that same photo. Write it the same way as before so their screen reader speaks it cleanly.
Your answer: {"value": 78, "unit": "mmHg"}
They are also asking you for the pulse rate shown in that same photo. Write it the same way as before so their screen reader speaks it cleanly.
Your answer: {"value": 73, "unit": "bpm"}
